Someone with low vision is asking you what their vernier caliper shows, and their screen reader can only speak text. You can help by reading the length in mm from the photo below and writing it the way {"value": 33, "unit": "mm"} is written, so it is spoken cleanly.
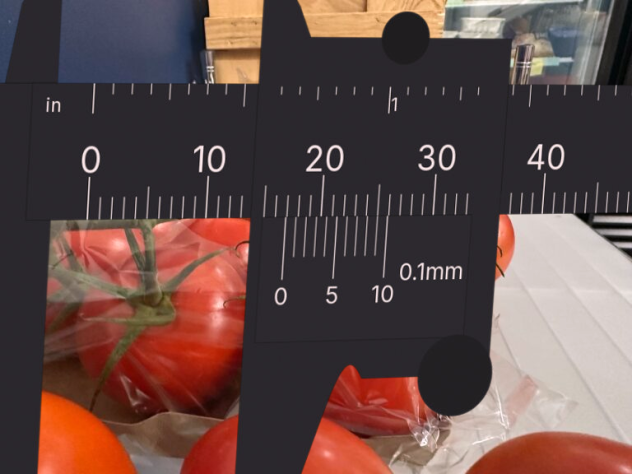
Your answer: {"value": 16.9, "unit": "mm"}
